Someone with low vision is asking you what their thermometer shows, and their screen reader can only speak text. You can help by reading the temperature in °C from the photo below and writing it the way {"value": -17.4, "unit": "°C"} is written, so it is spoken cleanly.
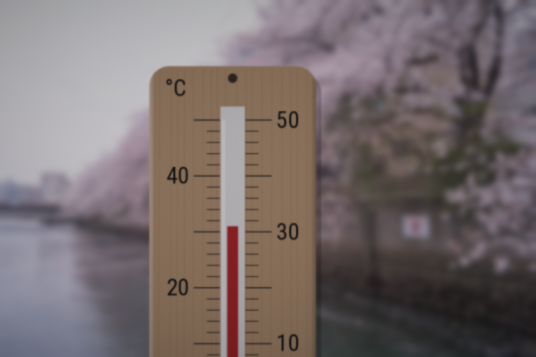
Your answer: {"value": 31, "unit": "°C"}
